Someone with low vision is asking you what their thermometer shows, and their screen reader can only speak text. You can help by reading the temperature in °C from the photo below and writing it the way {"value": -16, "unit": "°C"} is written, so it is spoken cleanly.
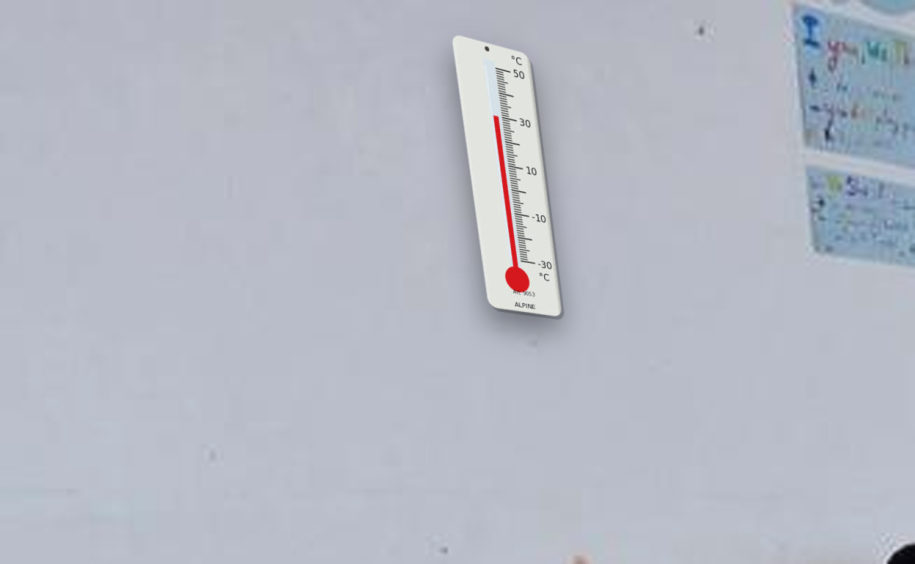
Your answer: {"value": 30, "unit": "°C"}
